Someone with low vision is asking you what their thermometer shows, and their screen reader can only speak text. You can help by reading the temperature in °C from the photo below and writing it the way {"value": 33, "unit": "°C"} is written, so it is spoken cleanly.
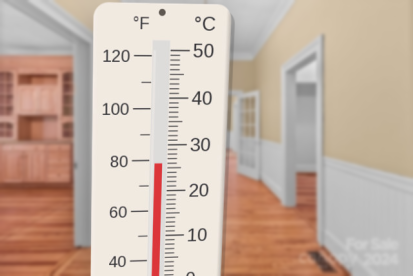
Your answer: {"value": 26, "unit": "°C"}
